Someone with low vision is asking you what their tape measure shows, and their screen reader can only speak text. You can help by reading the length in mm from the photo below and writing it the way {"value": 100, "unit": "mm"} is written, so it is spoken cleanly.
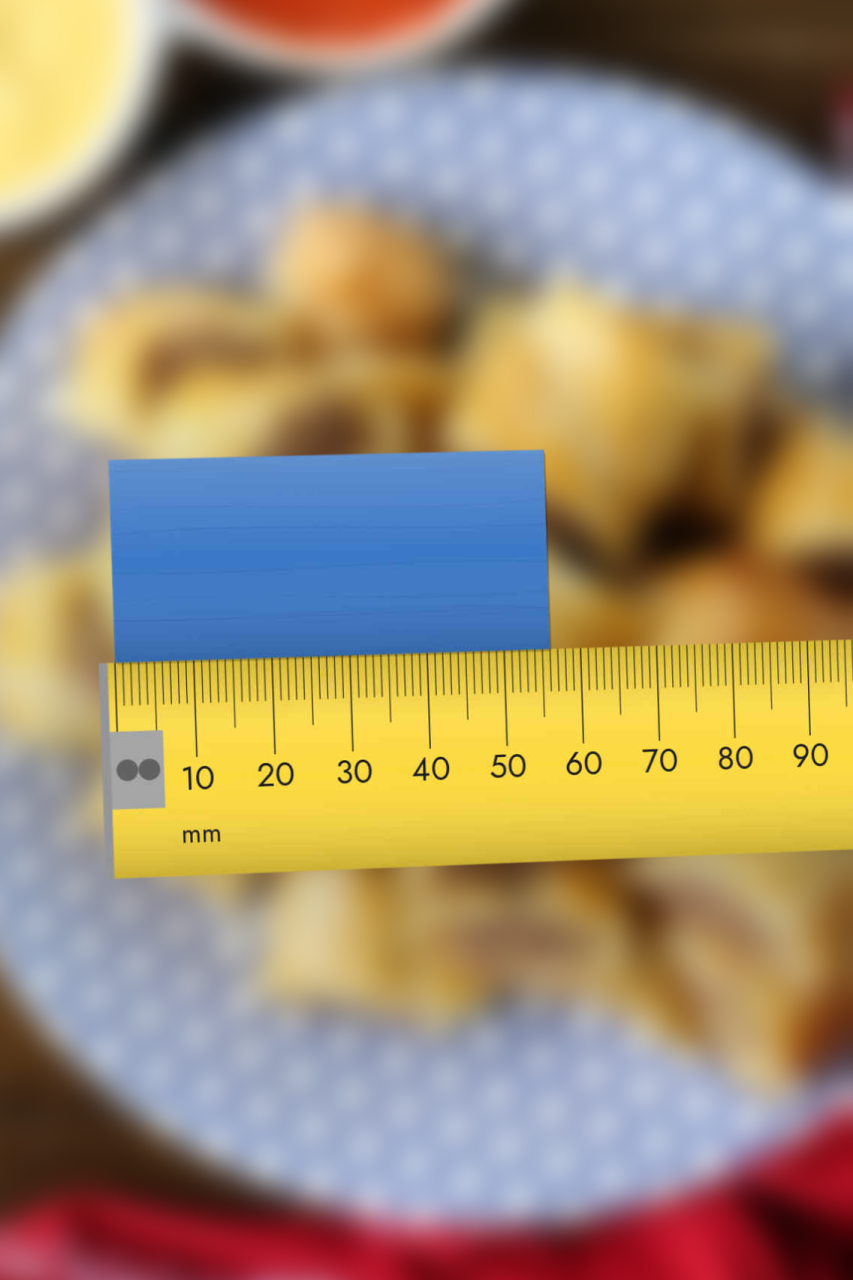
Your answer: {"value": 56, "unit": "mm"}
